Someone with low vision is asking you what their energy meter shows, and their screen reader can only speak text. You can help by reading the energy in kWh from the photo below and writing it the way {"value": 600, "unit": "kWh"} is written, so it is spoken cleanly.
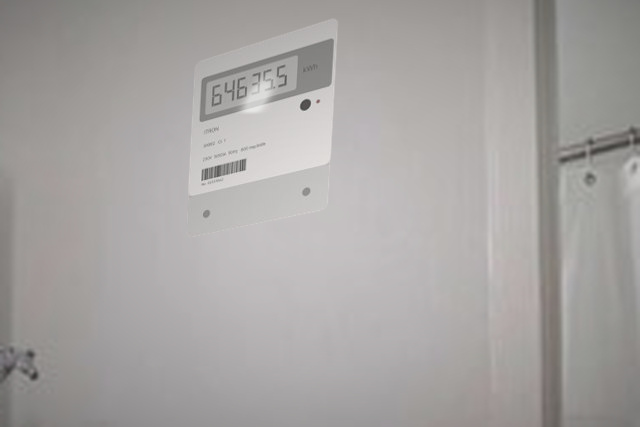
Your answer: {"value": 64635.5, "unit": "kWh"}
